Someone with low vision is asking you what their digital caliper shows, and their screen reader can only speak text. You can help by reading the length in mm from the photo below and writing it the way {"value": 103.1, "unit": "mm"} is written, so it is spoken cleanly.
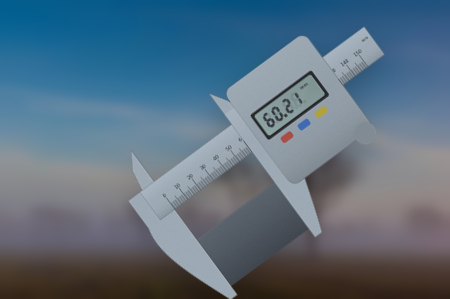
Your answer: {"value": 60.21, "unit": "mm"}
